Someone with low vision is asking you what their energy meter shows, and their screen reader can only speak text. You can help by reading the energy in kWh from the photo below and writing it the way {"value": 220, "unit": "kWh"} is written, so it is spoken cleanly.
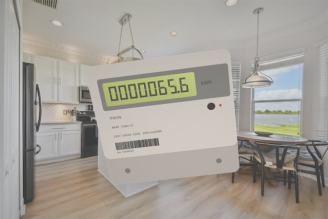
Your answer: {"value": 65.6, "unit": "kWh"}
